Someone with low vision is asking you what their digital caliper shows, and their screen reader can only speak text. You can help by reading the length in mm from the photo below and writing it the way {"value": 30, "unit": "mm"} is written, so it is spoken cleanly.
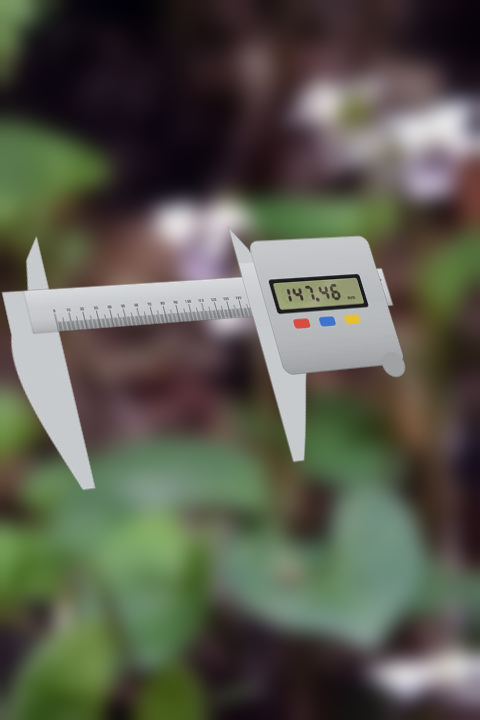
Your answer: {"value": 147.46, "unit": "mm"}
